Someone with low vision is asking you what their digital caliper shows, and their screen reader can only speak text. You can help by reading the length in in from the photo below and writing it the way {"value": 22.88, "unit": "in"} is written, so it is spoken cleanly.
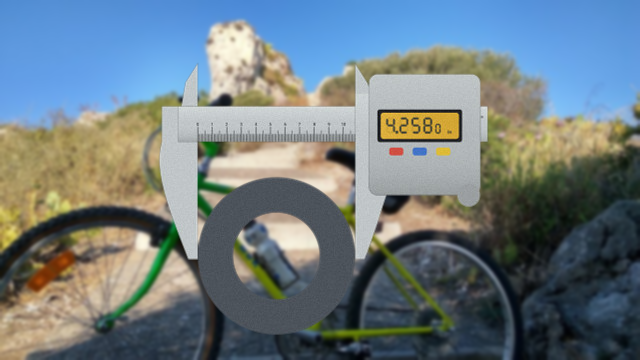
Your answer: {"value": 4.2580, "unit": "in"}
